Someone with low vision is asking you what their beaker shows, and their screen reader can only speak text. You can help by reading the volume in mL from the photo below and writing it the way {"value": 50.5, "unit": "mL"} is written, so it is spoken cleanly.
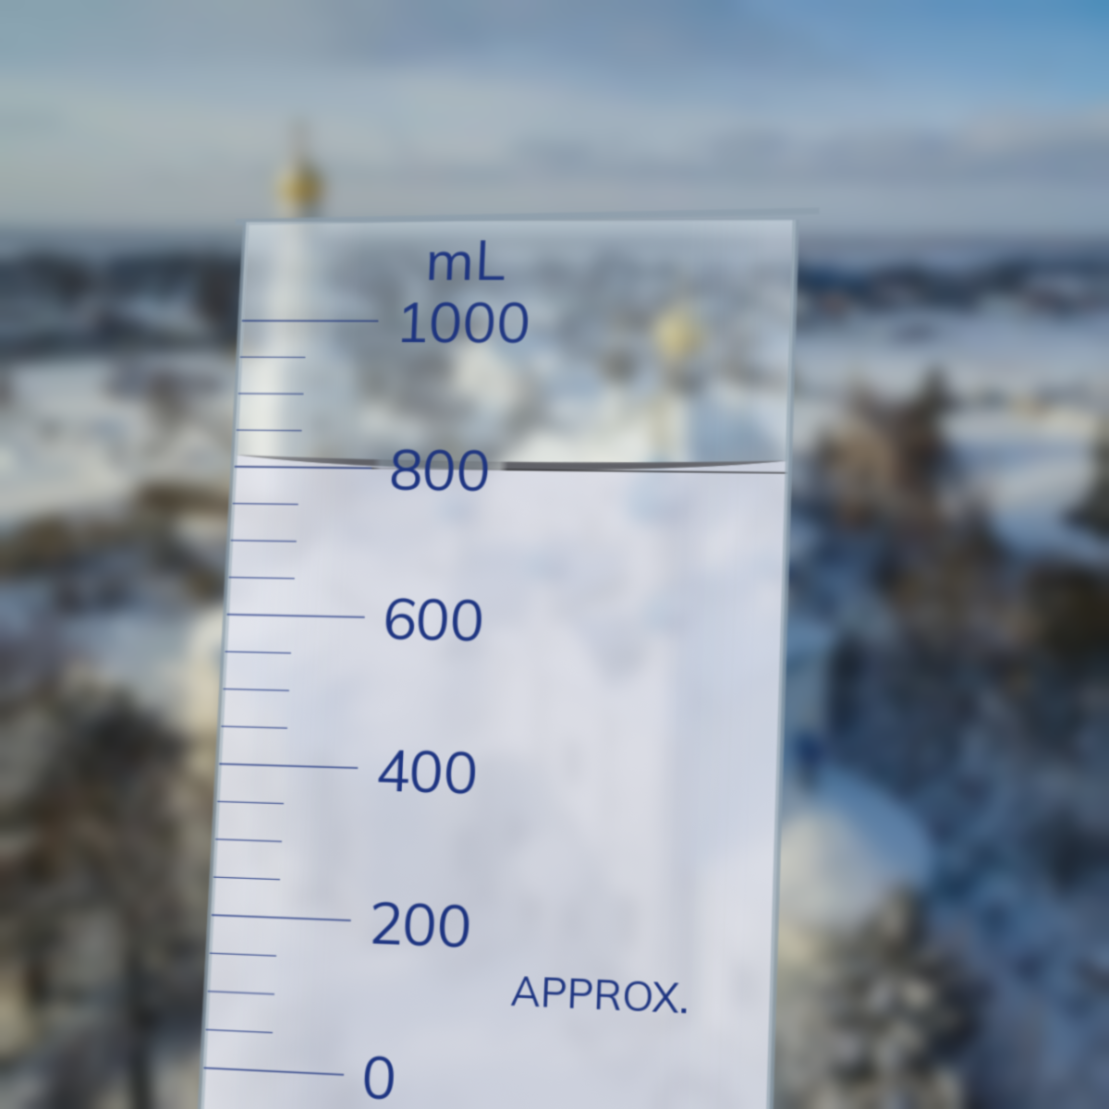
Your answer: {"value": 800, "unit": "mL"}
